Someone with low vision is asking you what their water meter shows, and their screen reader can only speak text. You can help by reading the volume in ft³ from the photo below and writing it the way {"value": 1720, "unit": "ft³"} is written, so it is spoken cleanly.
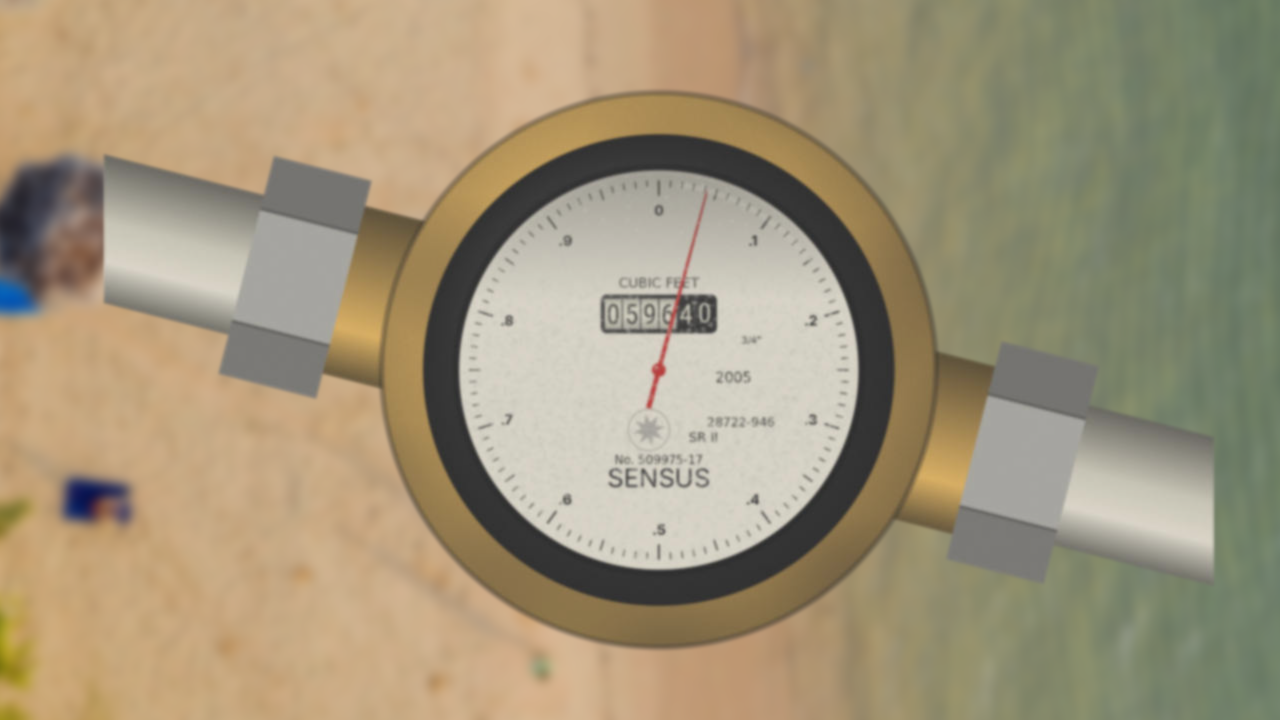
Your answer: {"value": 59640.04, "unit": "ft³"}
